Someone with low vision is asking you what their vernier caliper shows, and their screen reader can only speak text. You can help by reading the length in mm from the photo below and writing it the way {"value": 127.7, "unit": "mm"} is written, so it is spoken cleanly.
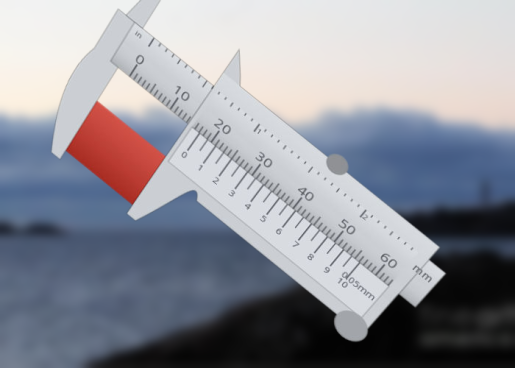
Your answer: {"value": 17.2, "unit": "mm"}
